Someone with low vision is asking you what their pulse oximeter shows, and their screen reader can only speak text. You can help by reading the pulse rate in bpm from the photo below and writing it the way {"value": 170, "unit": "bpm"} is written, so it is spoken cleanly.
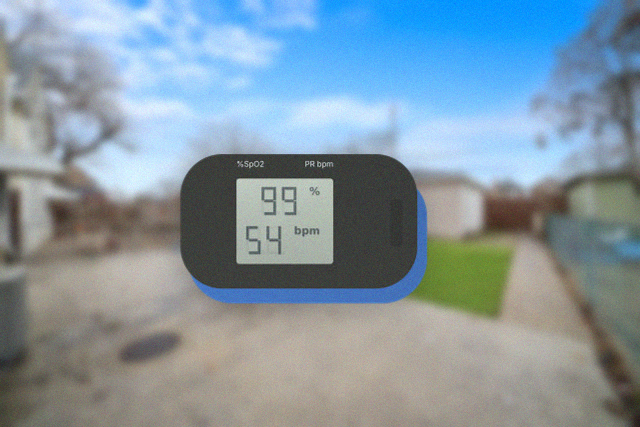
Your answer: {"value": 54, "unit": "bpm"}
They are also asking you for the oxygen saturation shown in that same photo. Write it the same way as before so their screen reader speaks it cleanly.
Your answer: {"value": 99, "unit": "%"}
